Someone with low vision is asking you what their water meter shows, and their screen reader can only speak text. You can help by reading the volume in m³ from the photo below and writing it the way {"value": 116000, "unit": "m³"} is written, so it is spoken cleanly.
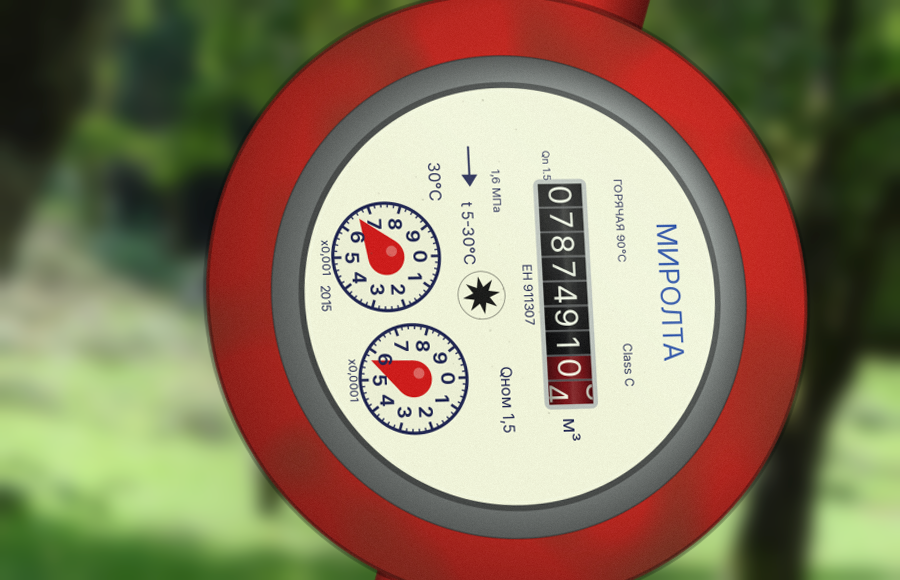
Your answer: {"value": 787491.0365, "unit": "m³"}
